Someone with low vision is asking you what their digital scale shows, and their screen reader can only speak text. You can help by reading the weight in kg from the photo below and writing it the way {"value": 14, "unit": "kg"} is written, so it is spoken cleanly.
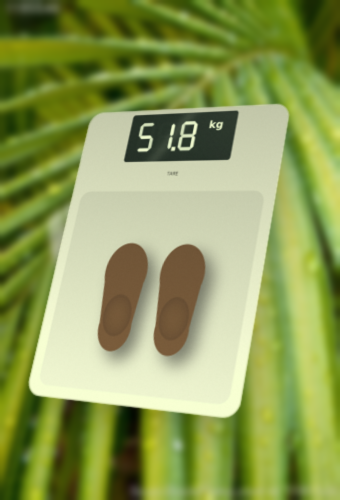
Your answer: {"value": 51.8, "unit": "kg"}
